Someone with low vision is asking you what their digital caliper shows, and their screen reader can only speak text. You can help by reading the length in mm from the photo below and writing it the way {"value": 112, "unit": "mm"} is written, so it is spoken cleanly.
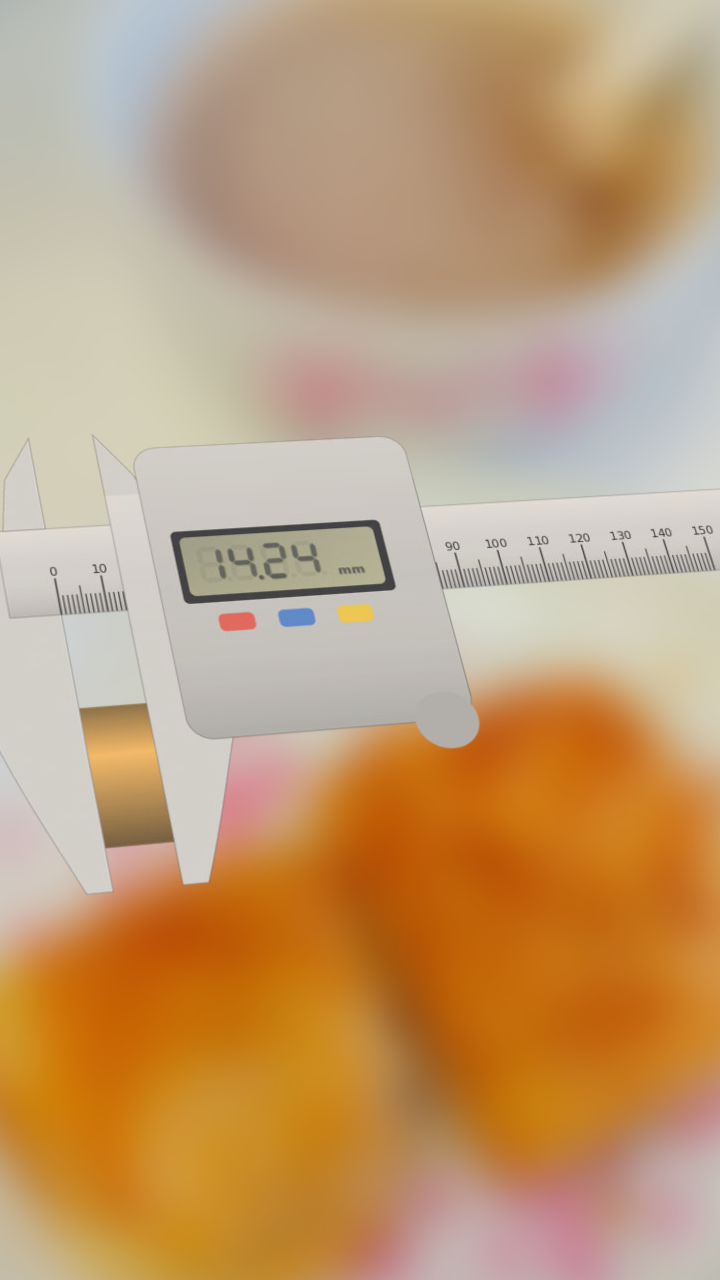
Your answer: {"value": 14.24, "unit": "mm"}
